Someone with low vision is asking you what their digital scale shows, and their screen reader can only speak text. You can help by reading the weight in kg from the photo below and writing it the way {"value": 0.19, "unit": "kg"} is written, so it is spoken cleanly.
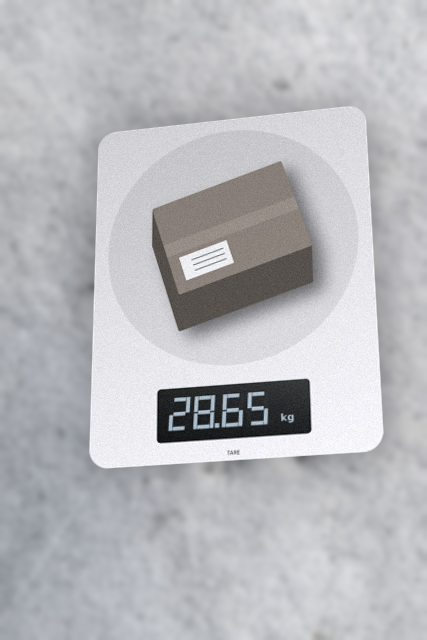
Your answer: {"value": 28.65, "unit": "kg"}
